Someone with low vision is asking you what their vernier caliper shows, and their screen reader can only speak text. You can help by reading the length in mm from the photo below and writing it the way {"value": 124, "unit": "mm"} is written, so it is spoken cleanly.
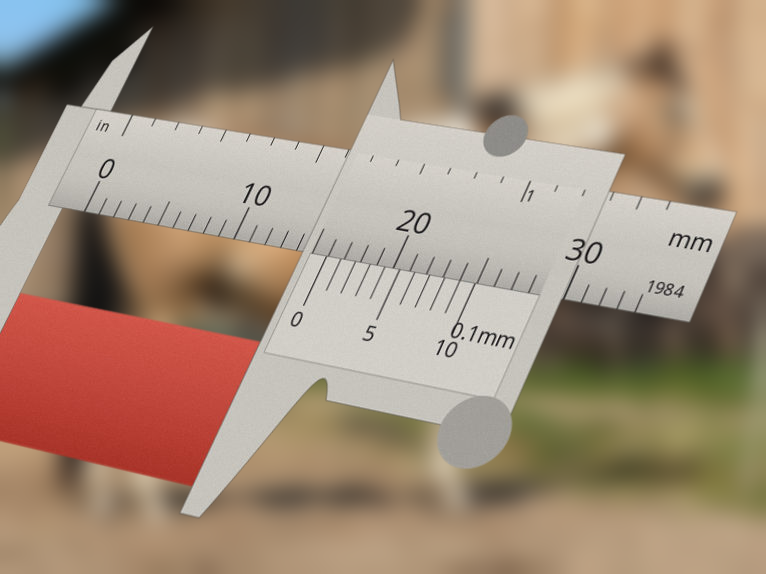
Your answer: {"value": 15.9, "unit": "mm"}
